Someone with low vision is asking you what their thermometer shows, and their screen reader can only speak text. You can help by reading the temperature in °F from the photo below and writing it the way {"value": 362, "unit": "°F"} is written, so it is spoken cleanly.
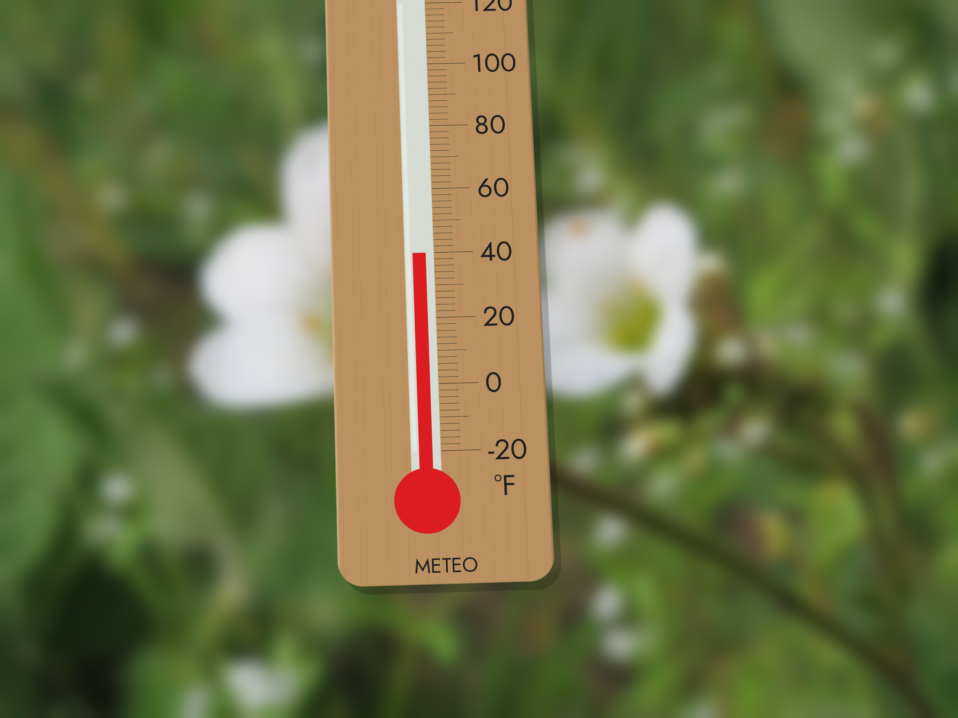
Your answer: {"value": 40, "unit": "°F"}
